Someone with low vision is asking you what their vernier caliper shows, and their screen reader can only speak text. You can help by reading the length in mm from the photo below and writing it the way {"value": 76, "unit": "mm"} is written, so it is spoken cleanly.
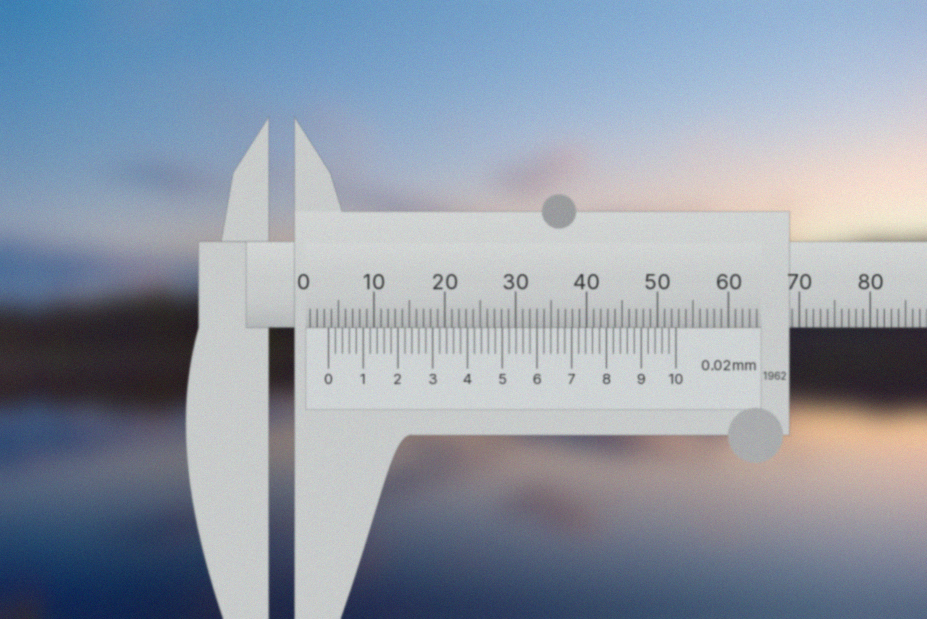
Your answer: {"value": 3.6, "unit": "mm"}
